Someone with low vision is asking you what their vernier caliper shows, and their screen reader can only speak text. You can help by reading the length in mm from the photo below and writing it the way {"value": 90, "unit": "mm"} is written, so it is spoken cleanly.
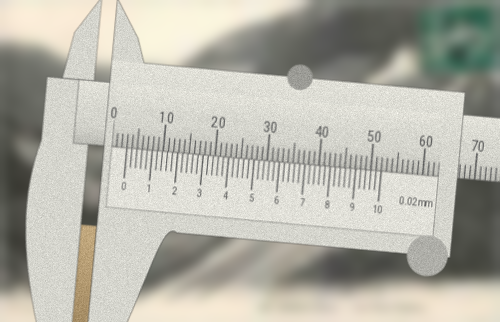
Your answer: {"value": 3.0, "unit": "mm"}
